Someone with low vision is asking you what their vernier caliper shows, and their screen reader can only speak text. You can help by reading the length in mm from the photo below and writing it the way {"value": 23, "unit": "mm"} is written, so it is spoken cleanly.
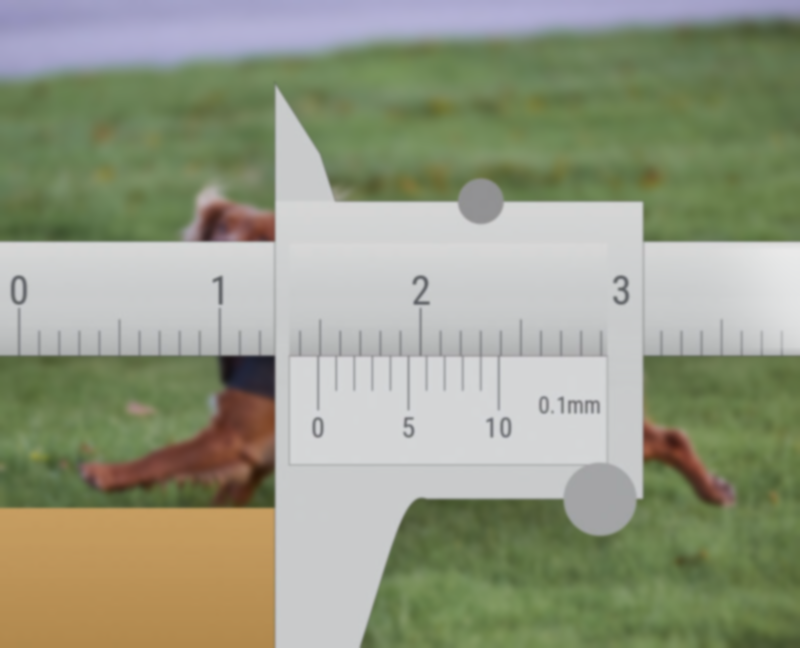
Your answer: {"value": 14.9, "unit": "mm"}
